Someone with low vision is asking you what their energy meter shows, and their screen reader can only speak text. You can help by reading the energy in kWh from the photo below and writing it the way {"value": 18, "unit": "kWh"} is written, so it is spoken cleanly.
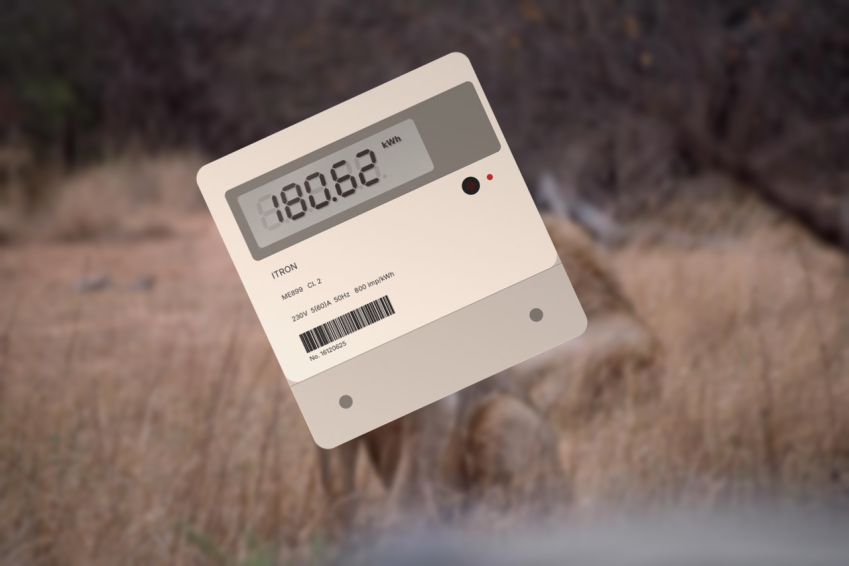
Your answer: {"value": 180.62, "unit": "kWh"}
